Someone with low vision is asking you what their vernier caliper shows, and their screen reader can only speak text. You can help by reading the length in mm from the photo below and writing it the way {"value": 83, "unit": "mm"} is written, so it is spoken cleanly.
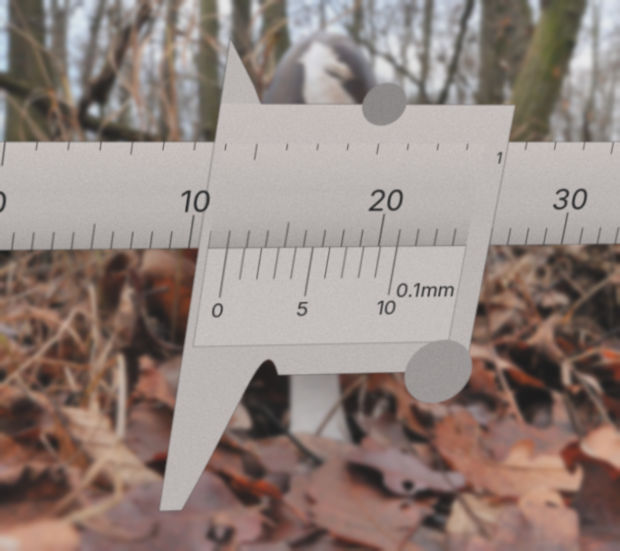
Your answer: {"value": 12.0, "unit": "mm"}
